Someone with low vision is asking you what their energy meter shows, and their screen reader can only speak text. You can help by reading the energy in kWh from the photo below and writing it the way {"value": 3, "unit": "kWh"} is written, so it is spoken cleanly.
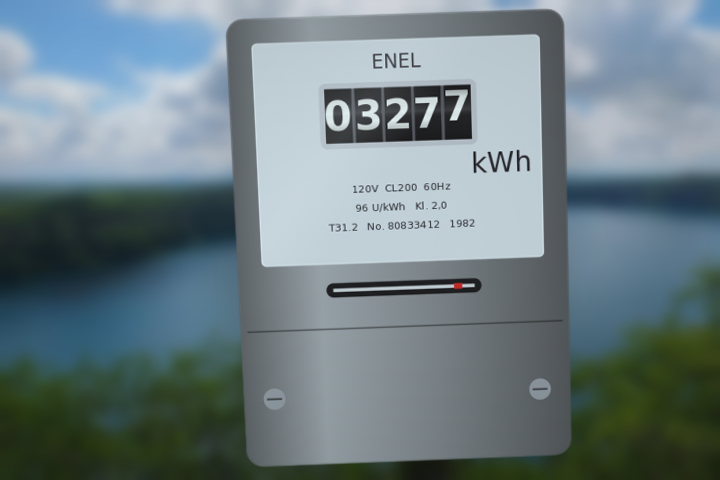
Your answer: {"value": 3277, "unit": "kWh"}
